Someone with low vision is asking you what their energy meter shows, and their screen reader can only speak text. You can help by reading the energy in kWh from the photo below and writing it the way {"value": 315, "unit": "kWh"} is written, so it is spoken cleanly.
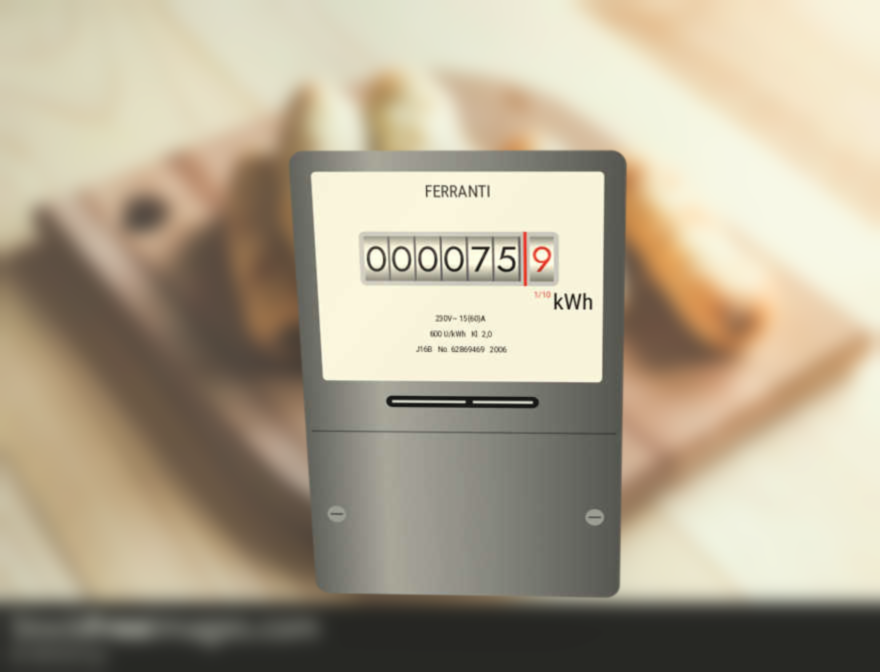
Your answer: {"value": 75.9, "unit": "kWh"}
